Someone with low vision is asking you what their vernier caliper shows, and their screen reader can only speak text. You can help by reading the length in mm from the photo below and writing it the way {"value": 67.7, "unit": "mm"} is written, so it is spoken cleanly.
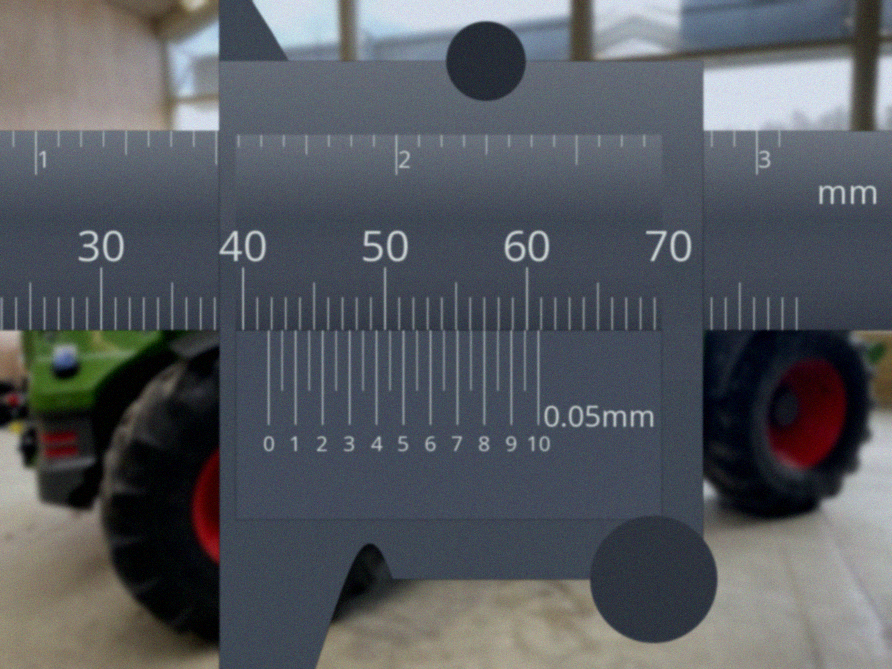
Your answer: {"value": 41.8, "unit": "mm"}
